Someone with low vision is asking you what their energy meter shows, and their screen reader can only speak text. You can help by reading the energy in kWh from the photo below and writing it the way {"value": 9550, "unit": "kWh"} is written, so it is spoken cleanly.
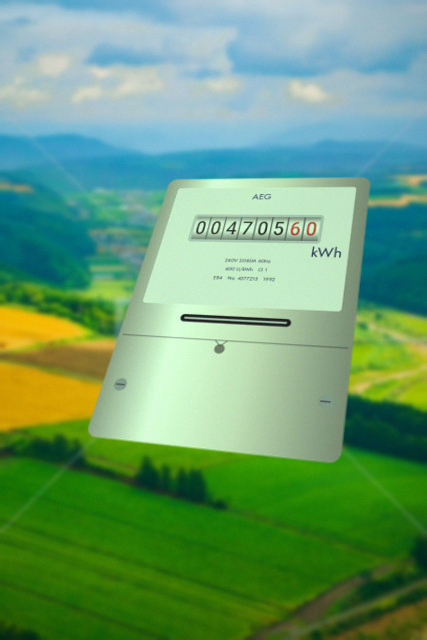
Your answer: {"value": 4705.60, "unit": "kWh"}
